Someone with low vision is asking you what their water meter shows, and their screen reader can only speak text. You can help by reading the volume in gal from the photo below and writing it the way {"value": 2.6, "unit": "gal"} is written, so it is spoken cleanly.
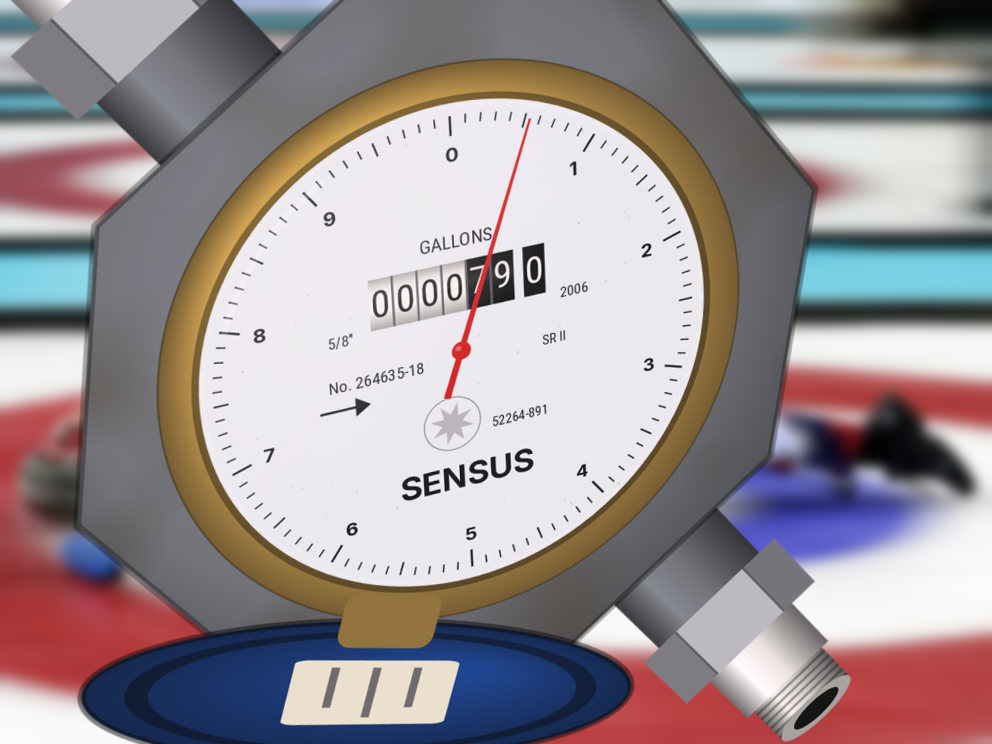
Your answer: {"value": 790.5, "unit": "gal"}
